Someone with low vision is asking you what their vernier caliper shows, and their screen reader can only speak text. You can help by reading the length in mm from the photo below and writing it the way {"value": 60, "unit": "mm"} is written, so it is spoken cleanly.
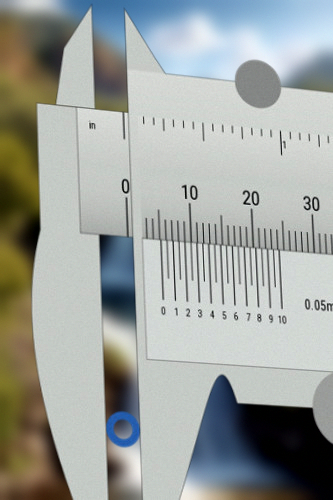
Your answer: {"value": 5.2, "unit": "mm"}
